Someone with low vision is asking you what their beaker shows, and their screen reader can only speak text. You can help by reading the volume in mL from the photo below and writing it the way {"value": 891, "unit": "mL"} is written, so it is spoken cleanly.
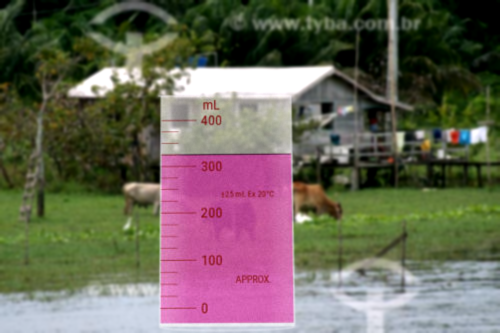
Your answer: {"value": 325, "unit": "mL"}
